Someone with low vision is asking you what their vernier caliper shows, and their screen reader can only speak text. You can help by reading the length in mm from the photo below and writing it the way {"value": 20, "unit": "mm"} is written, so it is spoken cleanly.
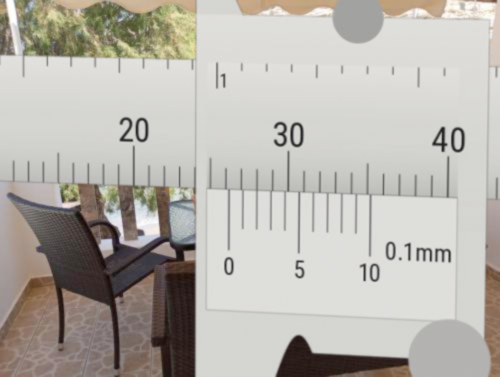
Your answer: {"value": 26.2, "unit": "mm"}
